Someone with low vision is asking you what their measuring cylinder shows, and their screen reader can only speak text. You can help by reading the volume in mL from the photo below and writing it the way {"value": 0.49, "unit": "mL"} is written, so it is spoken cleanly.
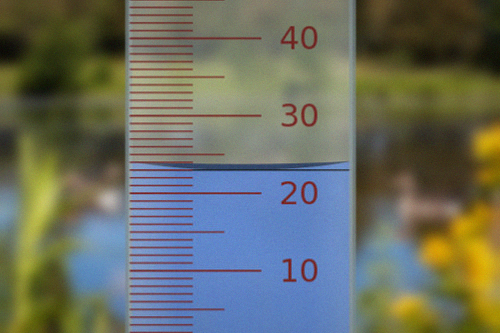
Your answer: {"value": 23, "unit": "mL"}
